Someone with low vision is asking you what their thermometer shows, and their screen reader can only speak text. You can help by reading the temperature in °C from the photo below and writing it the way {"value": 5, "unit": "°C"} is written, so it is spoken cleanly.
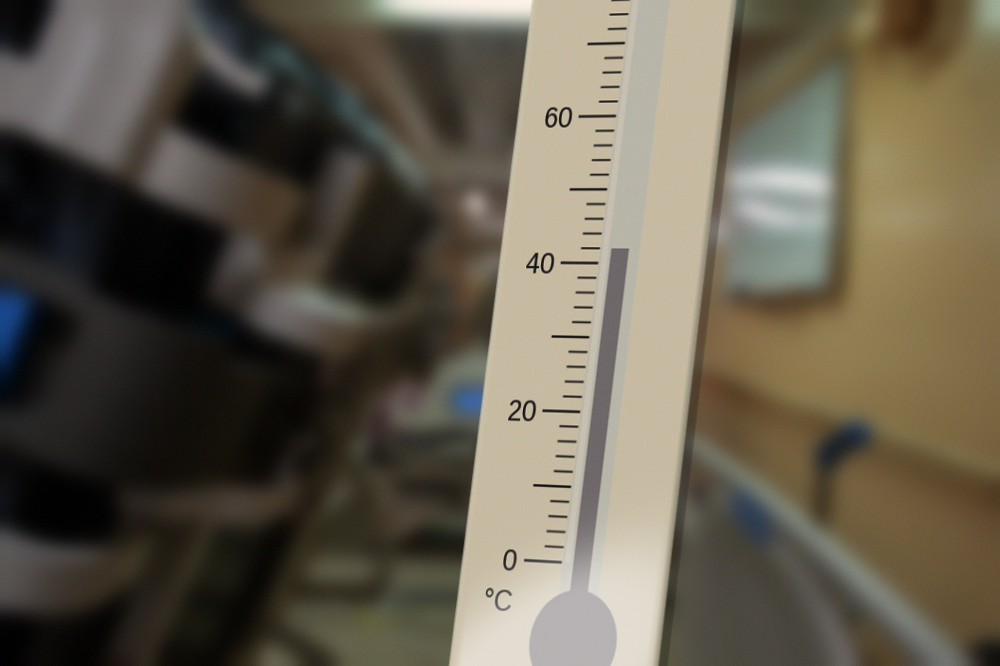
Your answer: {"value": 42, "unit": "°C"}
